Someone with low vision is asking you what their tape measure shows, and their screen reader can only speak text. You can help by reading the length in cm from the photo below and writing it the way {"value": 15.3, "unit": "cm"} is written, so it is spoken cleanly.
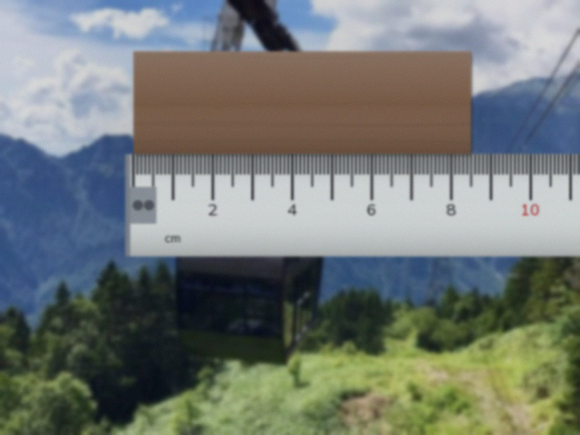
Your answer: {"value": 8.5, "unit": "cm"}
